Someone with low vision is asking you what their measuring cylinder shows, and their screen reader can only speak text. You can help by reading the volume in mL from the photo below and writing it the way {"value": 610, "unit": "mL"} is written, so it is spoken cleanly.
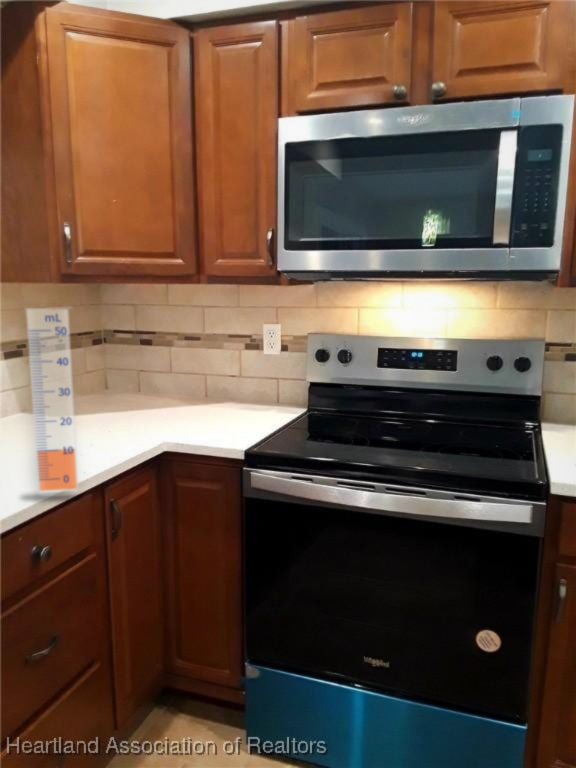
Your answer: {"value": 10, "unit": "mL"}
